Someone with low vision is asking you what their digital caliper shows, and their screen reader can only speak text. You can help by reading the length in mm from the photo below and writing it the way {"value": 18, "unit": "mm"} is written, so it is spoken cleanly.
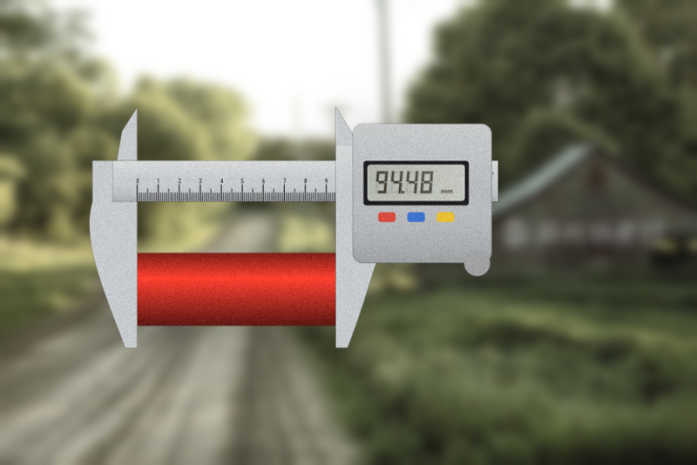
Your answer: {"value": 94.48, "unit": "mm"}
